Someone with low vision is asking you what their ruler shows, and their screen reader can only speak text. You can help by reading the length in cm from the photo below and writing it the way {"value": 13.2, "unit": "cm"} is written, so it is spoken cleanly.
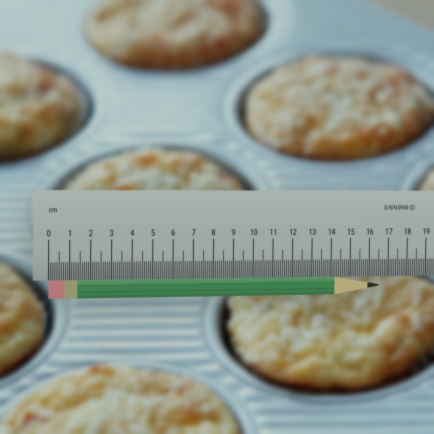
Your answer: {"value": 16.5, "unit": "cm"}
